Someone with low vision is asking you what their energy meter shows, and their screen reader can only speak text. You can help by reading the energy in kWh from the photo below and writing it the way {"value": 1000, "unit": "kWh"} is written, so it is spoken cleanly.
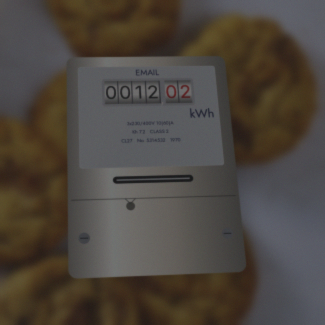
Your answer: {"value": 12.02, "unit": "kWh"}
